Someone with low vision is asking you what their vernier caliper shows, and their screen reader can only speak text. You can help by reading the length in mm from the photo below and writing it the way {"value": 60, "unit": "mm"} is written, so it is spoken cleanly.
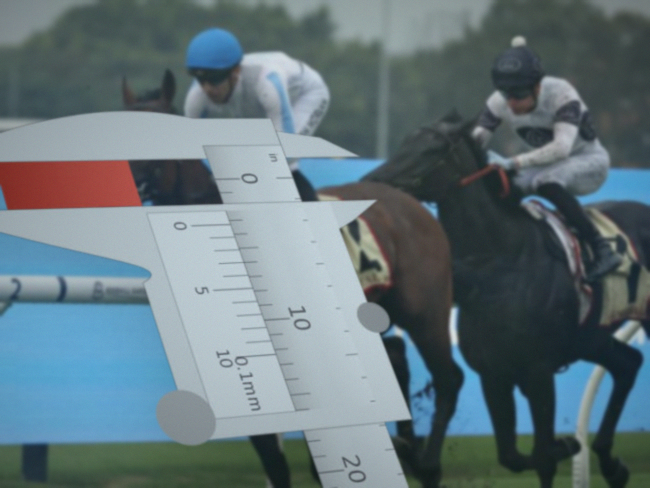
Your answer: {"value": 3.3, "unit": "mm"}
